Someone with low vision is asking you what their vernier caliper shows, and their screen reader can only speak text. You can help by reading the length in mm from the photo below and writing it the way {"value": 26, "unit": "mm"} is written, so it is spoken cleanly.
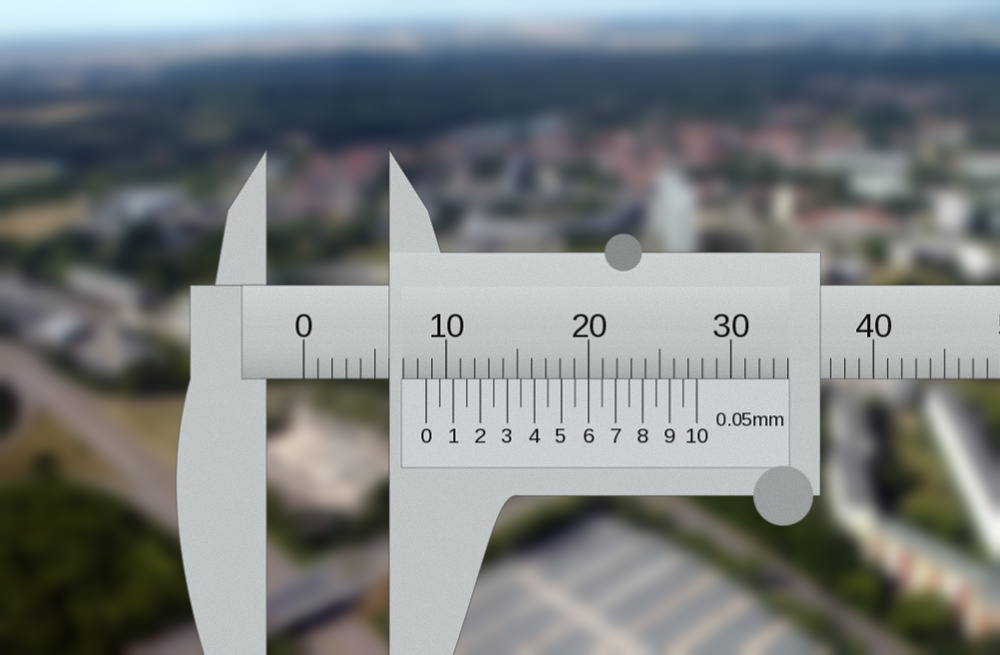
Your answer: {"value": 8.6, "unit": "mm"}
